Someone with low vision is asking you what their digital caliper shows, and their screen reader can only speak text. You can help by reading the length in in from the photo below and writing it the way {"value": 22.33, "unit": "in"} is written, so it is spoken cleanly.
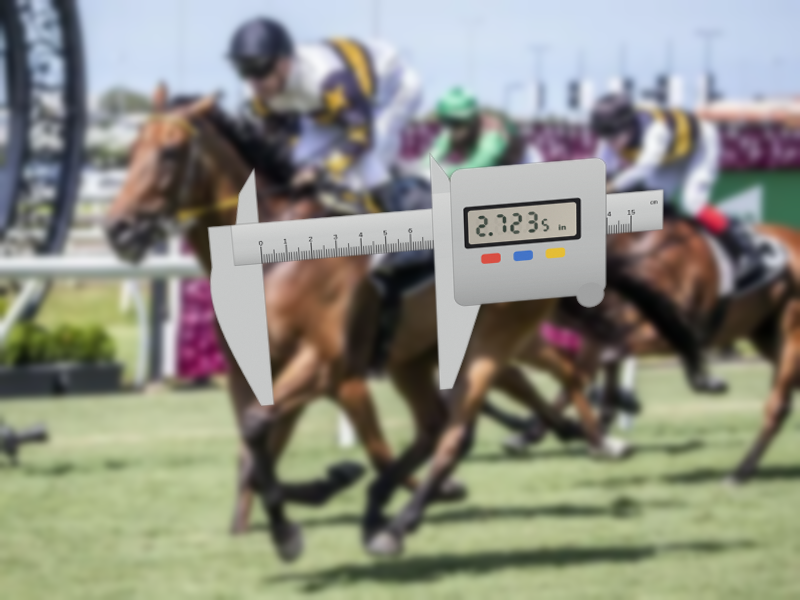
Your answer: {"value": 2.7235, "unit": "in"}
